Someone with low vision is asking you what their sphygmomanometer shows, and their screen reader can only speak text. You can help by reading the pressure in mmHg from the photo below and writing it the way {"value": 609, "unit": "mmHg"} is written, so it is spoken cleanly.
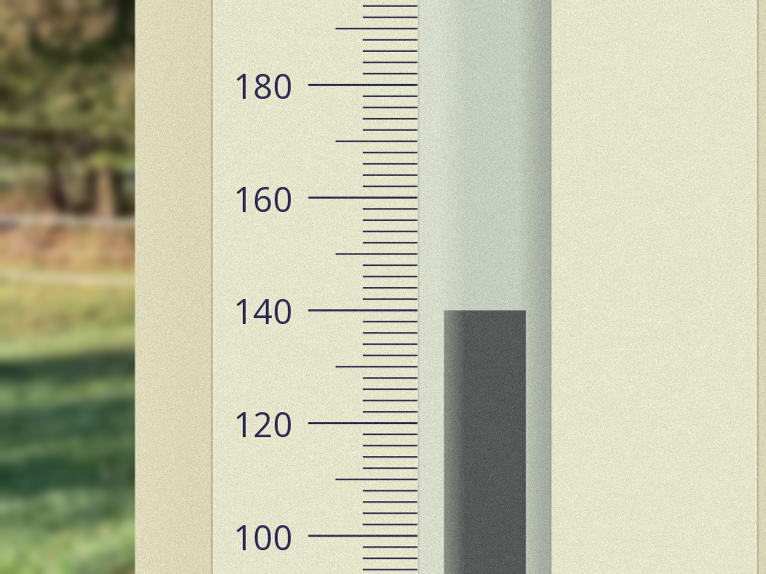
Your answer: {"value": 140, "unit": "mmHg"}
